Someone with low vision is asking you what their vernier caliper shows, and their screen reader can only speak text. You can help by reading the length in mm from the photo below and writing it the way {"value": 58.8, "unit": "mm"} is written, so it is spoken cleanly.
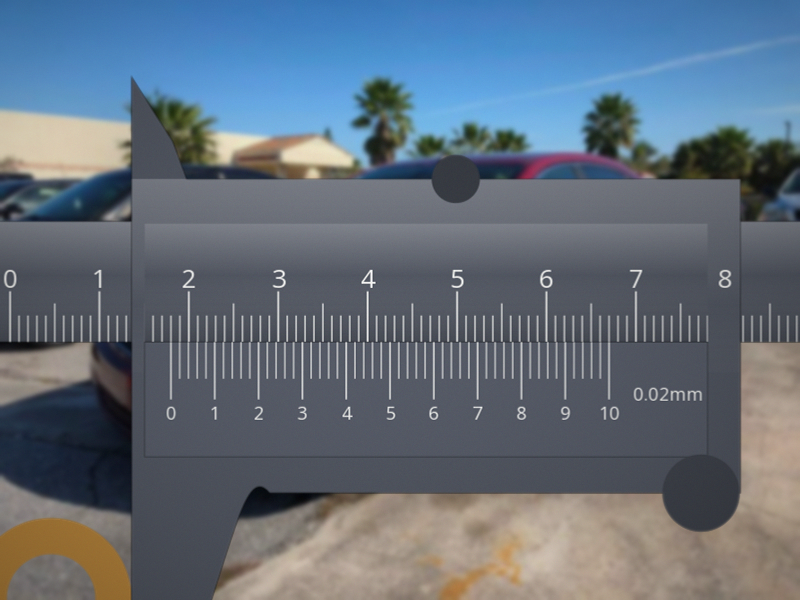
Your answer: {"value": 18.0, "unit": "mm"}
